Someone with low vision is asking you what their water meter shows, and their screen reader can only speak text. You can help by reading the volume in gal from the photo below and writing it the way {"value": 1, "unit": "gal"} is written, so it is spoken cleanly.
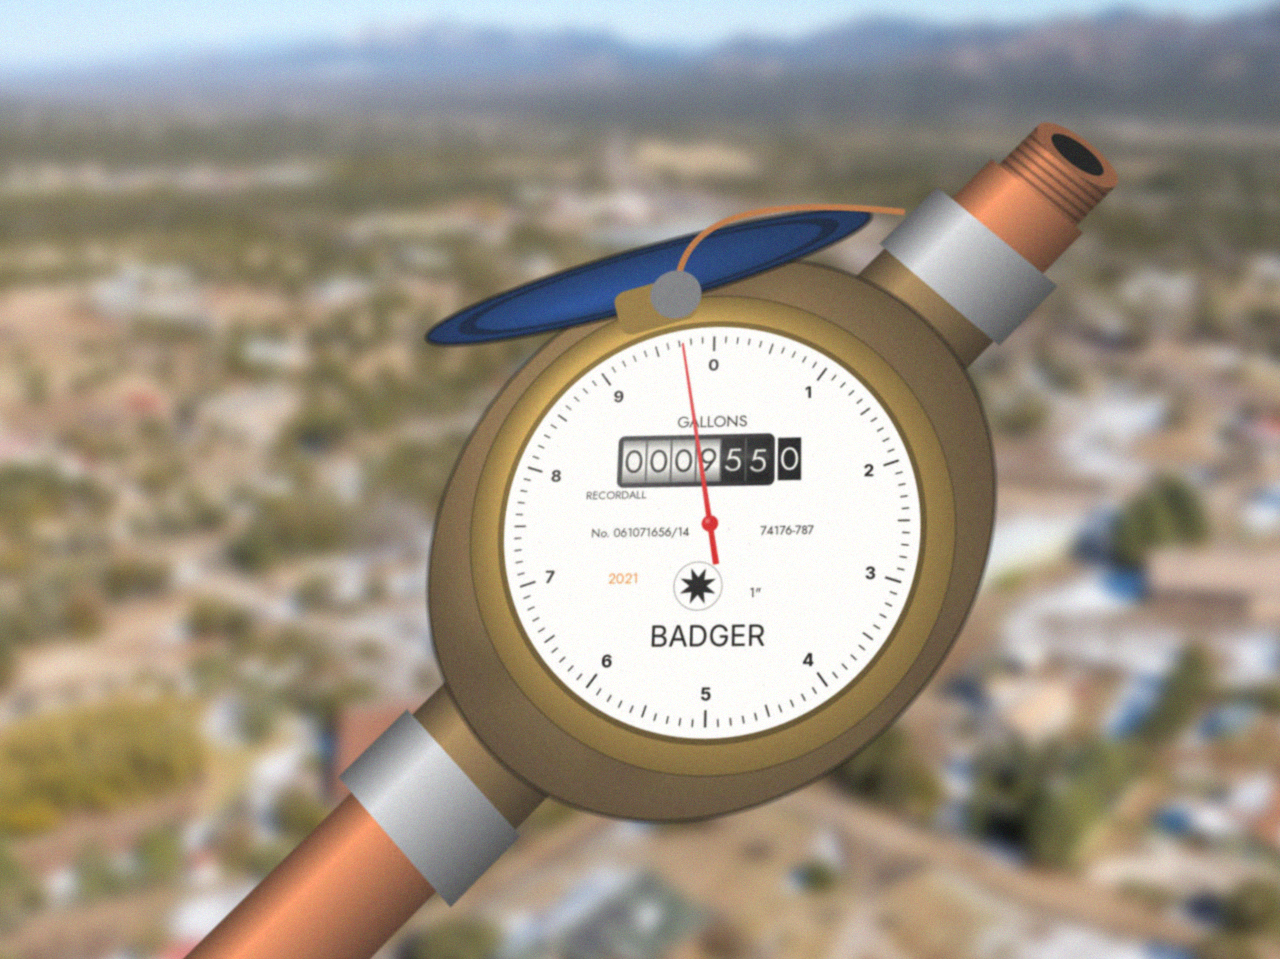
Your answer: {"value": 9549.7, "unit": "gal"}
